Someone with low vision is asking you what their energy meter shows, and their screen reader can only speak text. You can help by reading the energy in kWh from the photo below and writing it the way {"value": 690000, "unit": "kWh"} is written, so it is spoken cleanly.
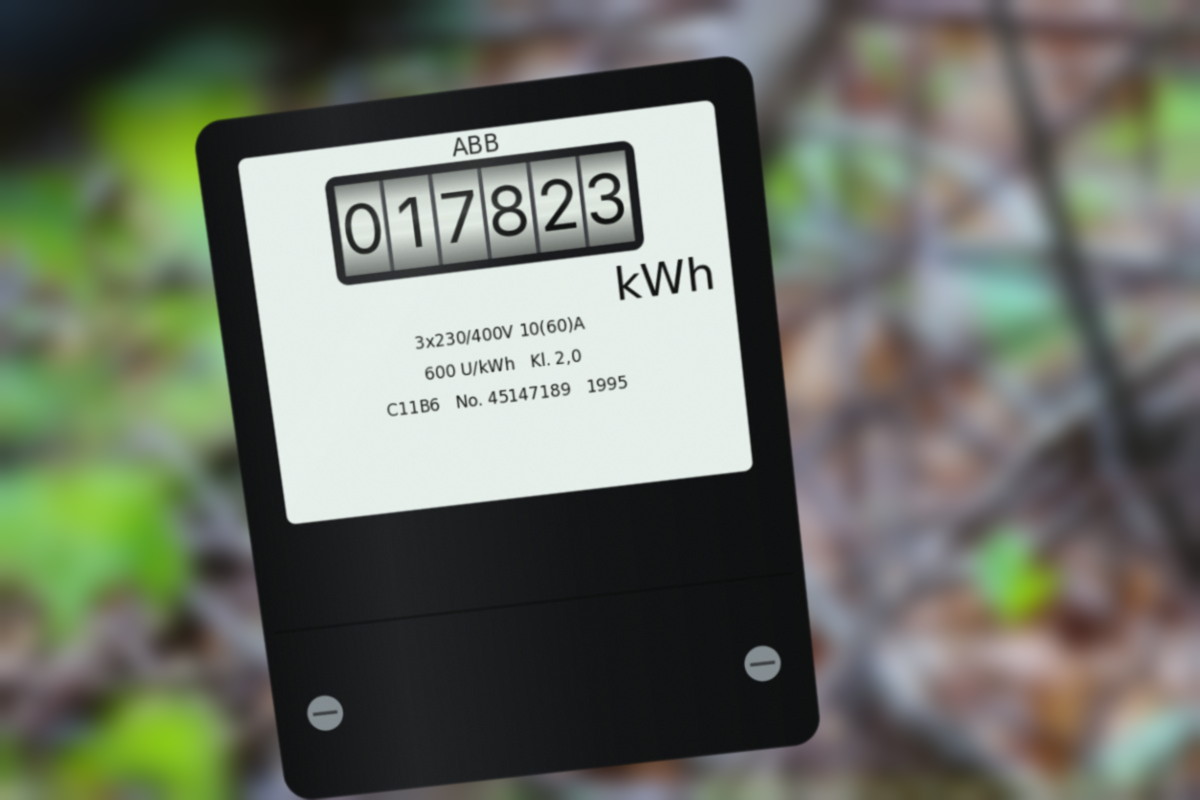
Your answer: {"value": 17823, "unit": "kWh"}
